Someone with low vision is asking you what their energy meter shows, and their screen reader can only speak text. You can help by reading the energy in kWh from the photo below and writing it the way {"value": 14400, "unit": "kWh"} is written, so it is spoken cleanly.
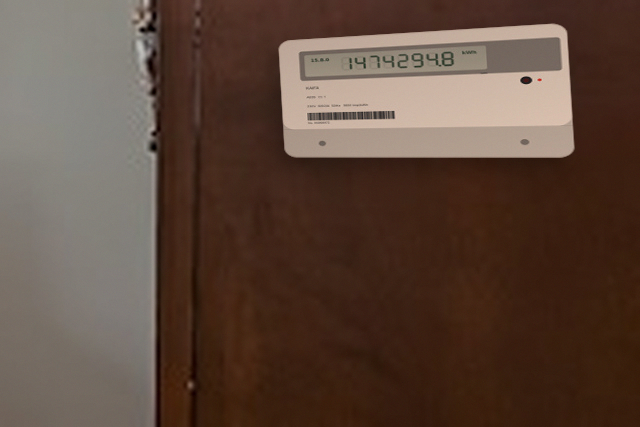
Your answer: {"value": 1474294.8, "unit": "kWh"}
